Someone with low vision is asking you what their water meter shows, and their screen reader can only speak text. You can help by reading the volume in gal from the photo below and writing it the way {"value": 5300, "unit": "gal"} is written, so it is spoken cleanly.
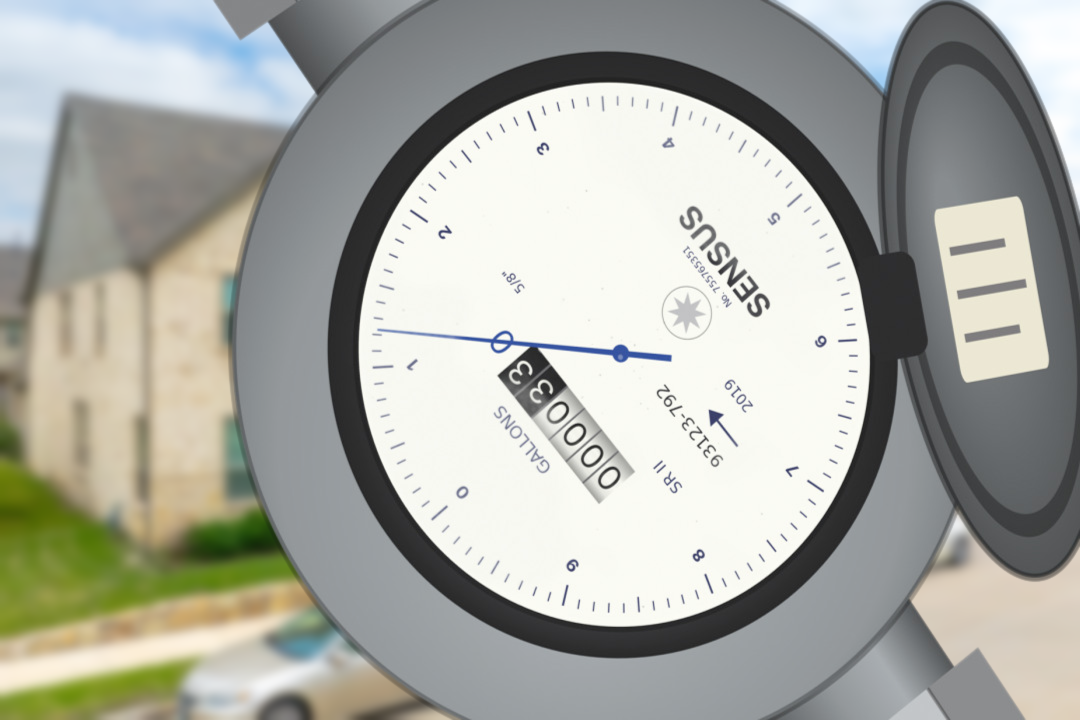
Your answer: {"value": 331.2, "unit": "gal"}
